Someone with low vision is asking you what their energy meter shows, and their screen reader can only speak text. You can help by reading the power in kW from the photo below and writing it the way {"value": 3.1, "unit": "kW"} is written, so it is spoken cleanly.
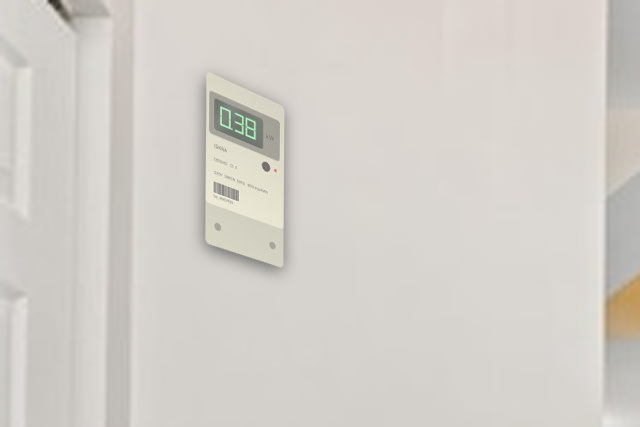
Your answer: {"value": 0.38, "unit": "kW"}
